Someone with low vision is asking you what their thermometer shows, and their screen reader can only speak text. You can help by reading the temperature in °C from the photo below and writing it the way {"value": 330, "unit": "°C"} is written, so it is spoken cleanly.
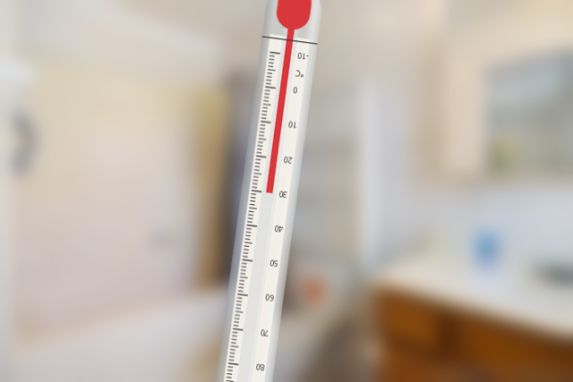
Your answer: {"value": 30, "unit": "°C"}
